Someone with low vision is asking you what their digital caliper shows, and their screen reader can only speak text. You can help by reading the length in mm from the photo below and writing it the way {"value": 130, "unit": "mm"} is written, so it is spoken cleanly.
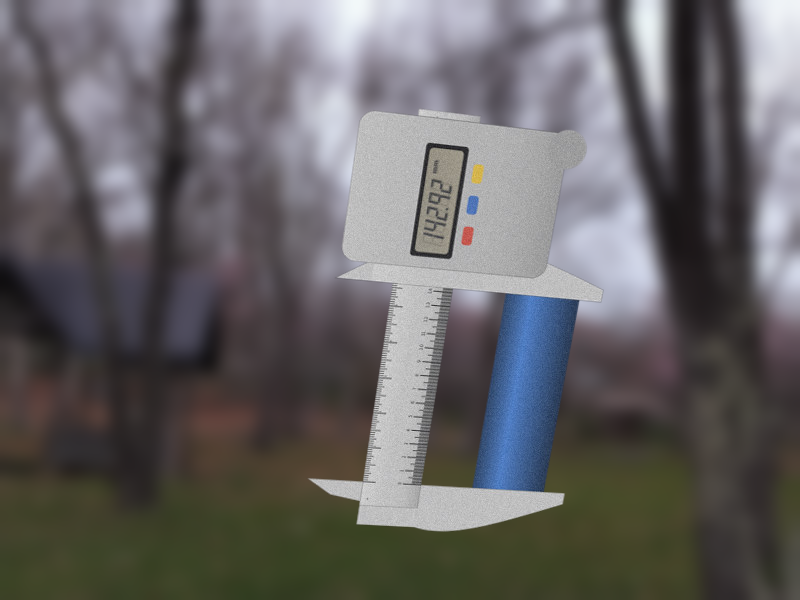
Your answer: {"value": 142.92, "unit": "mm"}
